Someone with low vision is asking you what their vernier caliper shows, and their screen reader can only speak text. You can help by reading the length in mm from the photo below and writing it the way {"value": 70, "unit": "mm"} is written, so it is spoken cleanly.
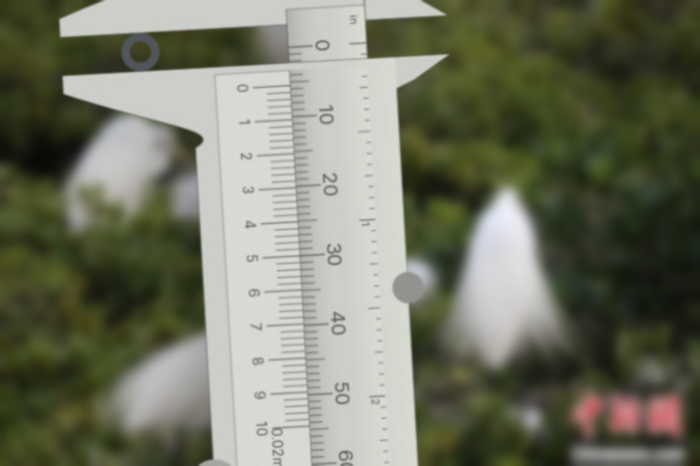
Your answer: {"value": 5.5, "unit": "mm"}
